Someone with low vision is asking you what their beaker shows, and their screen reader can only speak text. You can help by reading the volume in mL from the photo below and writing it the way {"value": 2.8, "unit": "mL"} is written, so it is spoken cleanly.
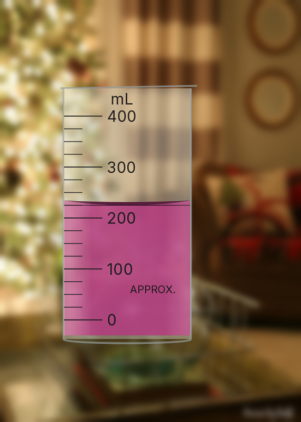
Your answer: {"value": 225, "unit": "mL"}
